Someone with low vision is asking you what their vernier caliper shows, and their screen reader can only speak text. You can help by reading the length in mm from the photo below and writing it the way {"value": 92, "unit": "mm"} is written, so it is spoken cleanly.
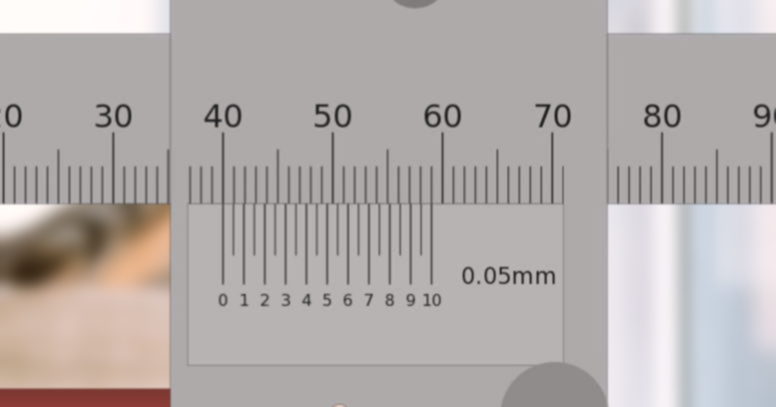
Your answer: {"value": 40.0, "unit": "mm"}
